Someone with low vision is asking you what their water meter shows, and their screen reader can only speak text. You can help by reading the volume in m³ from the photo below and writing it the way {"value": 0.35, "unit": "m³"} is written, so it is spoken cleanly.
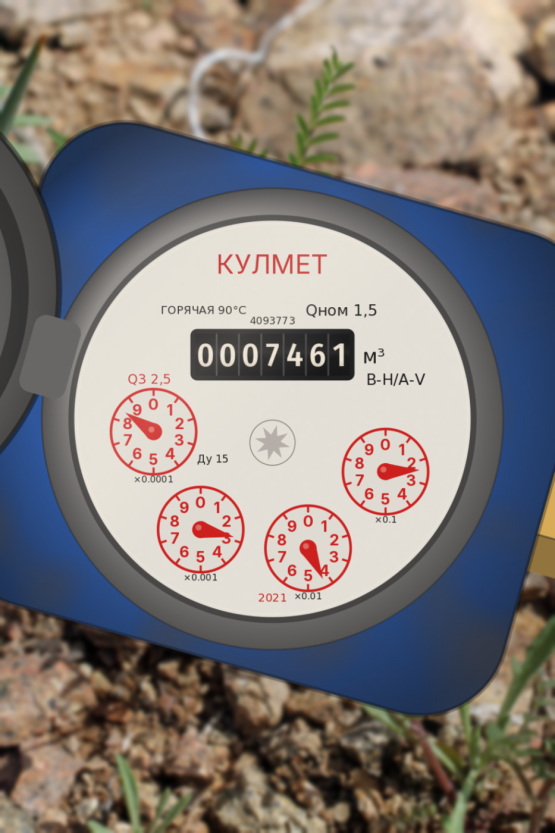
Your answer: {"value": 7461.2428, "unit": "m³"}
